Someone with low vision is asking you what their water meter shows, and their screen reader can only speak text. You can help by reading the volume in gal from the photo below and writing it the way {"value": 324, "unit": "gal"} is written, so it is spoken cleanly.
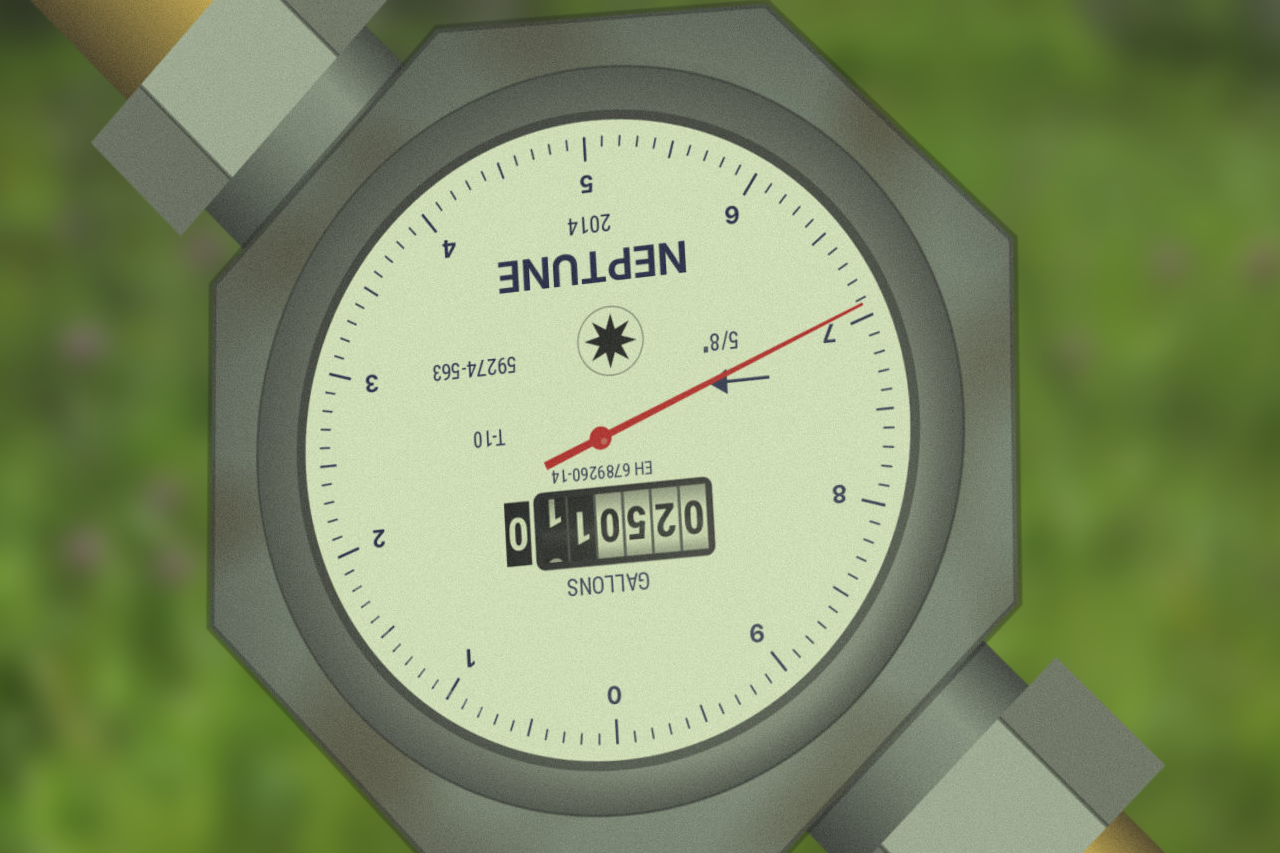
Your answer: {"value": 250106.9, "unit": "gal"}
